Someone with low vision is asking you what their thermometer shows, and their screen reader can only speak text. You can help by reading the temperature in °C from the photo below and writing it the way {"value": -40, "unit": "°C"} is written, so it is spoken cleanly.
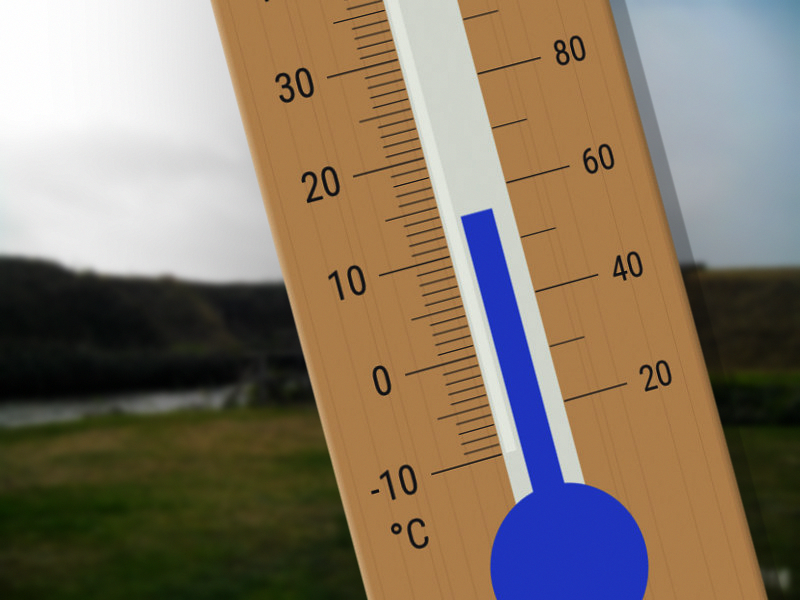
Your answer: {"value": 13.5, "unit": "°C"}
